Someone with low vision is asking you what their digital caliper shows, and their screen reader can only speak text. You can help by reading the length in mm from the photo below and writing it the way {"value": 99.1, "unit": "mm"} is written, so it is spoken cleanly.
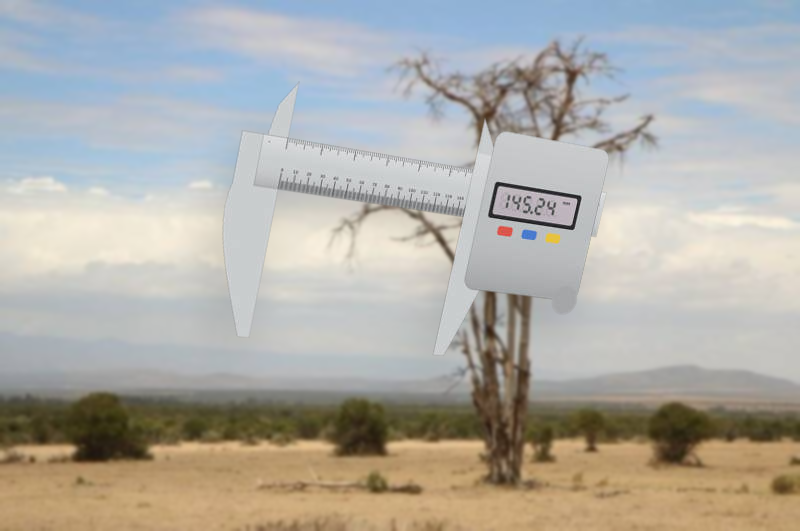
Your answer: {"value": 145.24, "unit": "mm"}
